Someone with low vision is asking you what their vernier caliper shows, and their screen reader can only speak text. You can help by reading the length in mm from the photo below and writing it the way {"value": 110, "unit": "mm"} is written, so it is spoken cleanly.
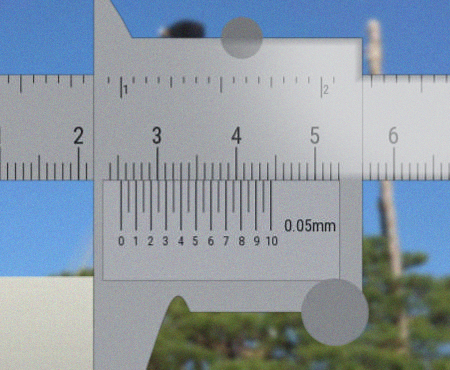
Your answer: {"value": 25.4, "unit": "mm"}
